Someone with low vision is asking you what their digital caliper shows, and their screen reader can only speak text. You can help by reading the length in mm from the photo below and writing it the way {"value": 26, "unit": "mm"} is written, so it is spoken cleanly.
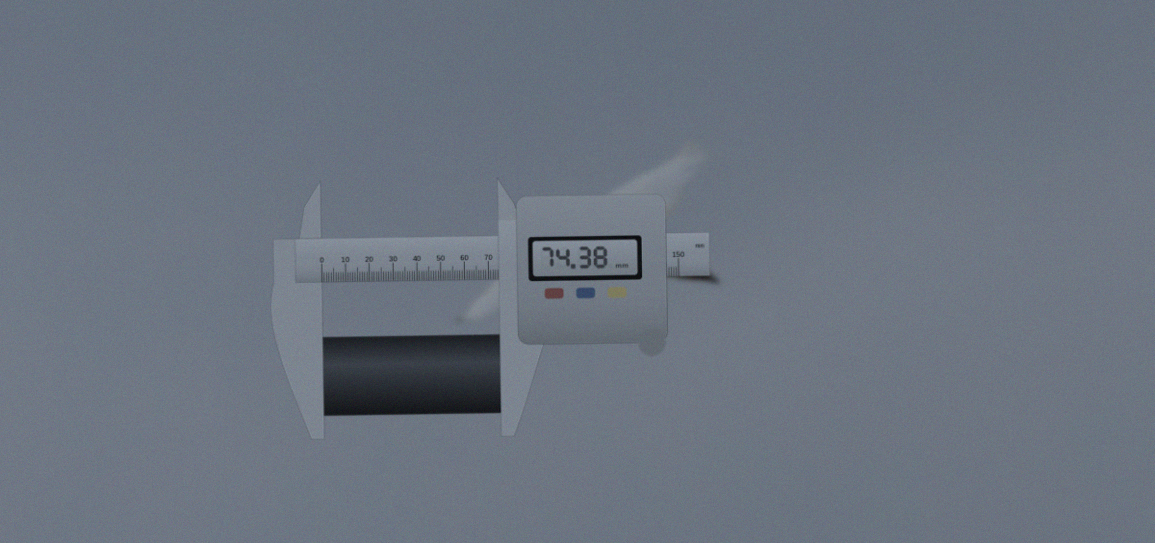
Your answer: {"value": 74.38, "unit": "mm"}
